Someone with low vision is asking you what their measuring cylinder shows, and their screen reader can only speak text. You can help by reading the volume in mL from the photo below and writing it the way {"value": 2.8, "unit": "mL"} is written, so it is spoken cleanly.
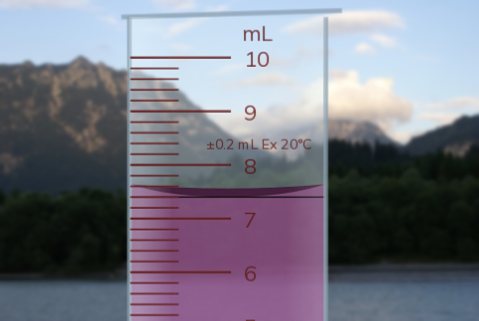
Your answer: {"value": 7.4, "unit": "mL"}
